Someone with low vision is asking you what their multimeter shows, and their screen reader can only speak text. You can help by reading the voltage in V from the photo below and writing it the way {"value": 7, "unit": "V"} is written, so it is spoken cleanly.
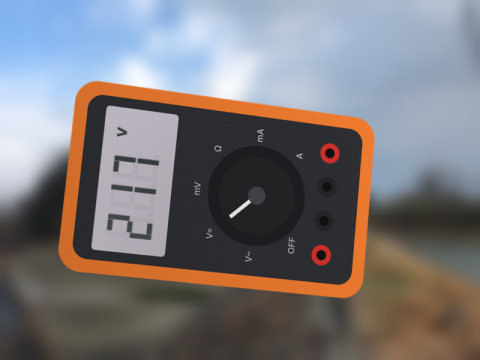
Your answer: {"value": 217, "unit": "V"}
